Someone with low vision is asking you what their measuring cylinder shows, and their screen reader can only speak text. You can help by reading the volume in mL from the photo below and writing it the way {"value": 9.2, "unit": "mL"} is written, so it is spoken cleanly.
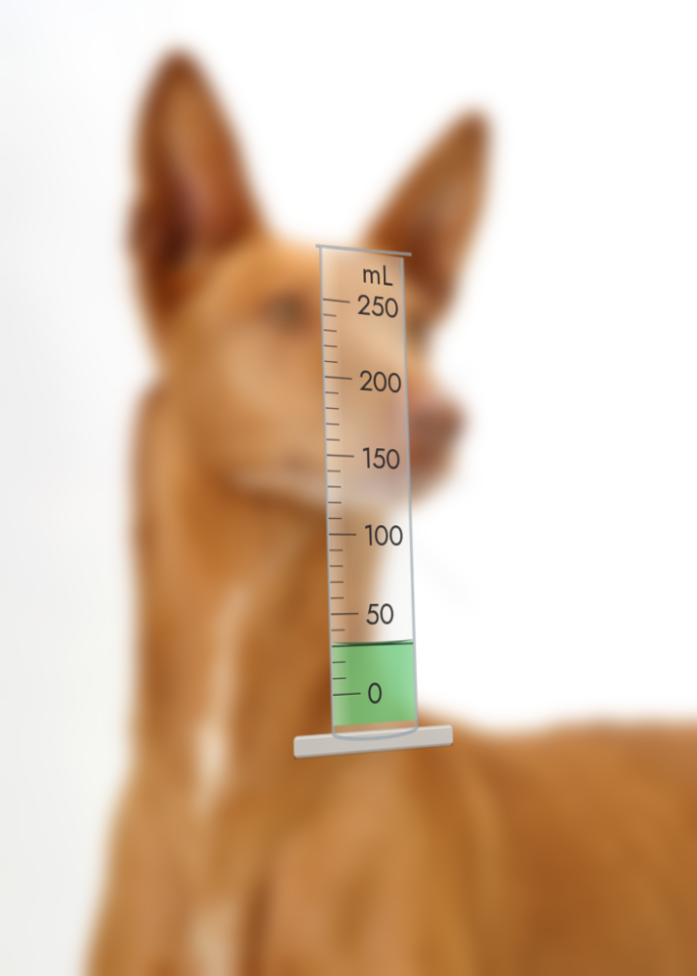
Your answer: {"value": 30, "unit": "mL"}
